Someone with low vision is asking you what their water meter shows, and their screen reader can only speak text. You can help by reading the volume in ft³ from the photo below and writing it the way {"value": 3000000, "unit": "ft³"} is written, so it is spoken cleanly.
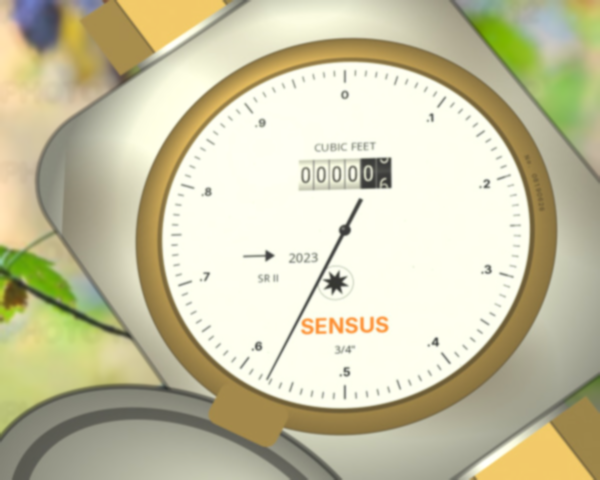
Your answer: {"value": 5.57, "unit": "ft³"}
